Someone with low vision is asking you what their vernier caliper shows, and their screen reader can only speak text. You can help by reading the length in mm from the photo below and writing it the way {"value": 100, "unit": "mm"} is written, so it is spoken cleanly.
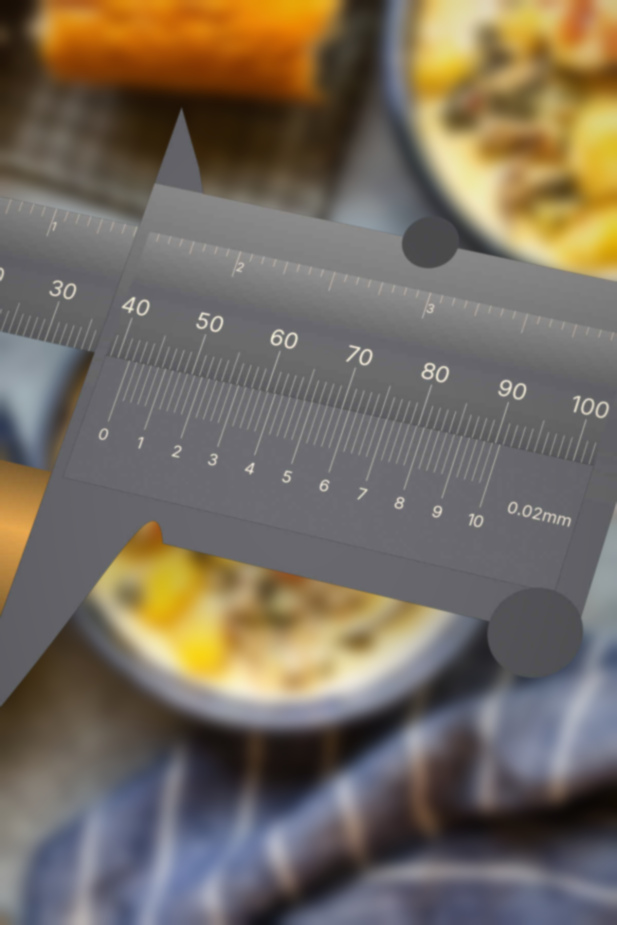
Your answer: {"value": 41.6, "unit": "mm"}
